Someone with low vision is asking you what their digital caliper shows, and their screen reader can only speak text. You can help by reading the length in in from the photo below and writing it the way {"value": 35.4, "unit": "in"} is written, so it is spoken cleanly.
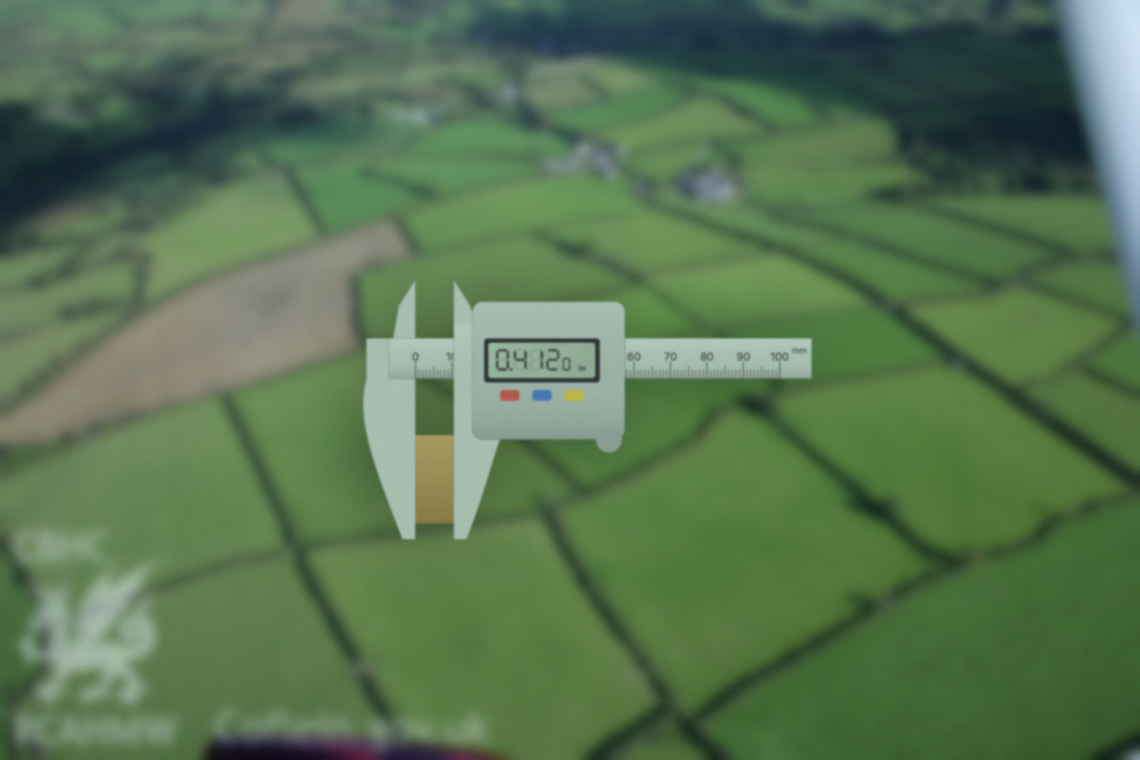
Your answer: {"value": 0.4120, "unit": "in"}
